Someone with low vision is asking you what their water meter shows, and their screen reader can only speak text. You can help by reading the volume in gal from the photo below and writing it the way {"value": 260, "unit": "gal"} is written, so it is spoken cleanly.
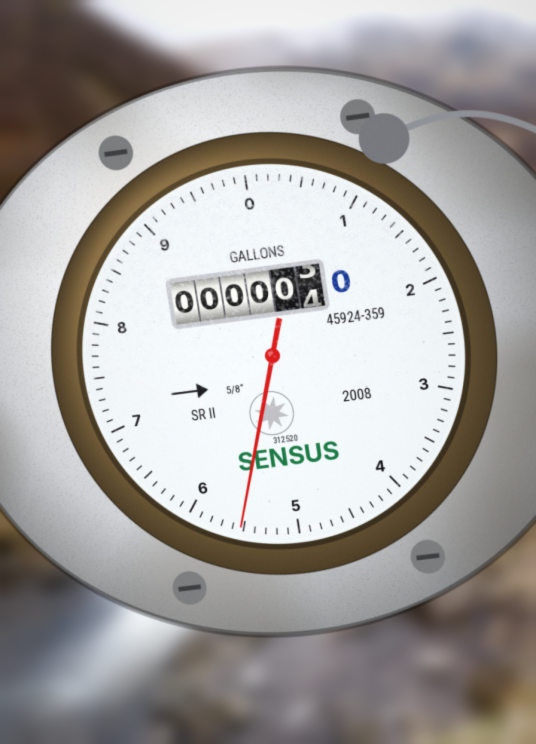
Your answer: {"value": 35.5, "unit": "gal"}
